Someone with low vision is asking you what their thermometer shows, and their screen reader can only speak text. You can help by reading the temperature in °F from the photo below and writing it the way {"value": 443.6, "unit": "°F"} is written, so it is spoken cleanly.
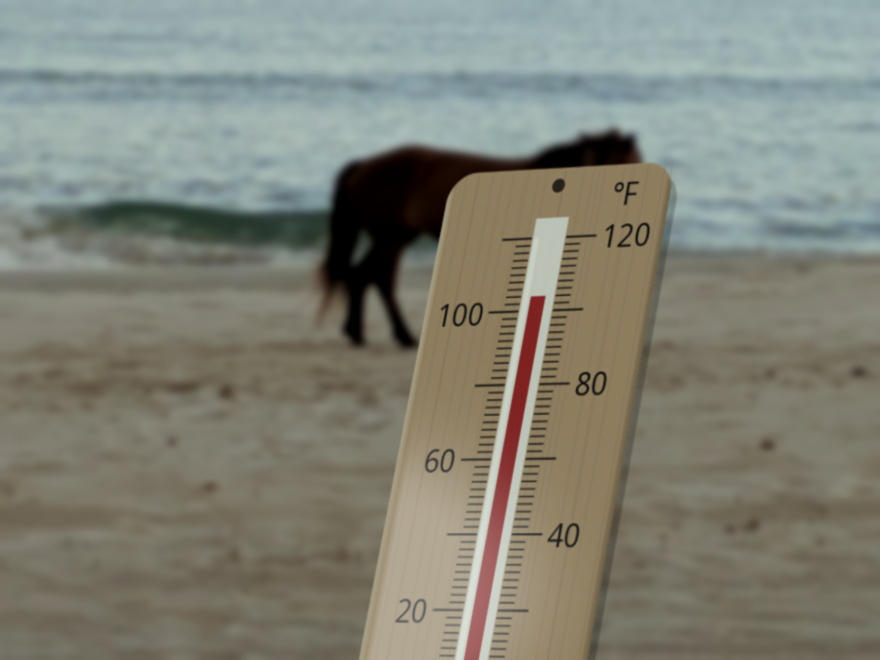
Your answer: {"value": 104, "unit": "°F"}
